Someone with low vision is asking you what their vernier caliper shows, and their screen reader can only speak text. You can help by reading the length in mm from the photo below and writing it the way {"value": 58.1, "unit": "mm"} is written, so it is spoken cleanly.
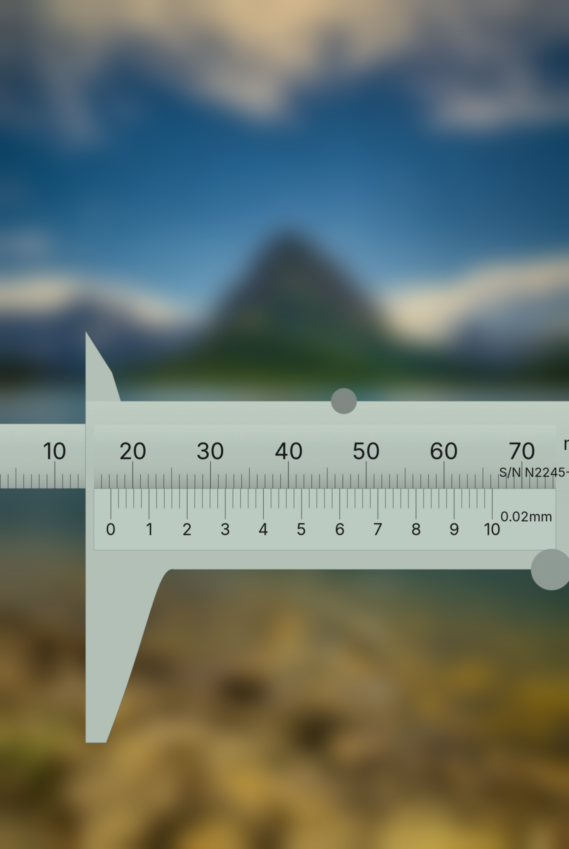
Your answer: {"value": 17.2, "unit": "mm"}
